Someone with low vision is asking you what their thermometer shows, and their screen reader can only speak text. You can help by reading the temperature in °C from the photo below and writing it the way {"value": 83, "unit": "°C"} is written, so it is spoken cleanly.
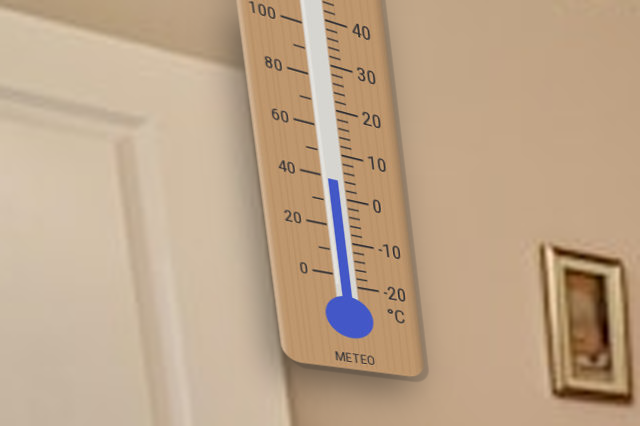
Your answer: {"value": 4, "unit": "°C"}
